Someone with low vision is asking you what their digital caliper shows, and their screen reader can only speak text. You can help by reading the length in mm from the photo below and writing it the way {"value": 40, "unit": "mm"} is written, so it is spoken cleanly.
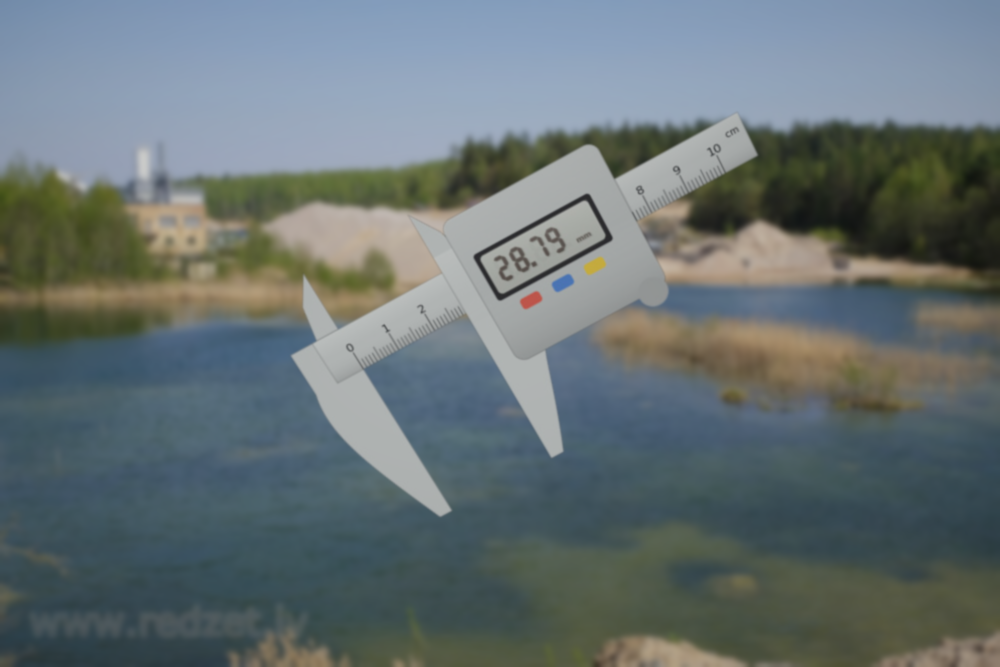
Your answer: {"value": 28.79, "unit": "mm"}
